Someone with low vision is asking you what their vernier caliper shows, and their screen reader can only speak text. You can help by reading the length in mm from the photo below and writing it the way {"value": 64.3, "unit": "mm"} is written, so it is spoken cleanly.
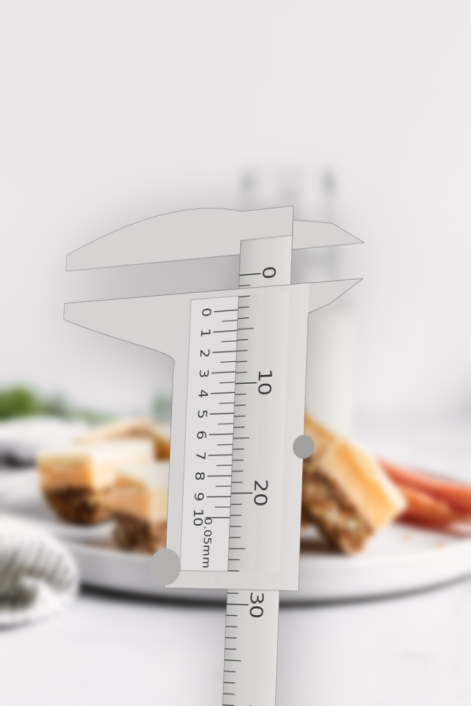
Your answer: {"value": 3.2, "unit": "mm"}
